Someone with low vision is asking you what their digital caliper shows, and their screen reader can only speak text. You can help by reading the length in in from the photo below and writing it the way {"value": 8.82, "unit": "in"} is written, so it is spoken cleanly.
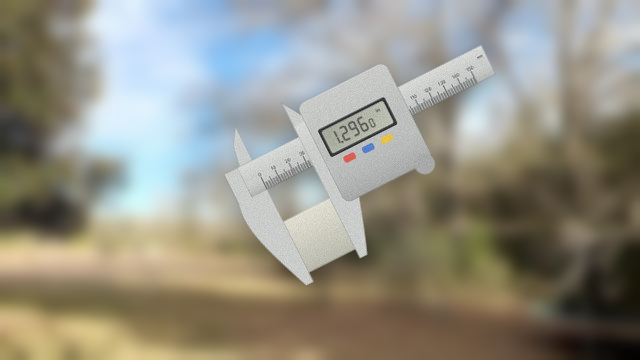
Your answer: {"value": 1.2960, "unit": "in"}
